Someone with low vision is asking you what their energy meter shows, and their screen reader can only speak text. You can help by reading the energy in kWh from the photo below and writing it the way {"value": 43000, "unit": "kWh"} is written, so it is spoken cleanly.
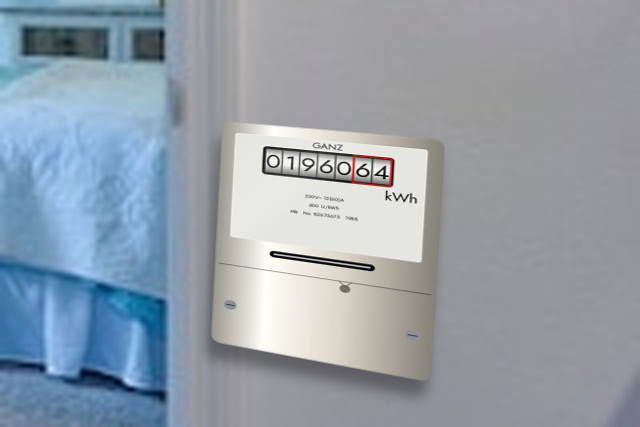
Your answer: {"value": 1960.64, "unit": "kWh"}
